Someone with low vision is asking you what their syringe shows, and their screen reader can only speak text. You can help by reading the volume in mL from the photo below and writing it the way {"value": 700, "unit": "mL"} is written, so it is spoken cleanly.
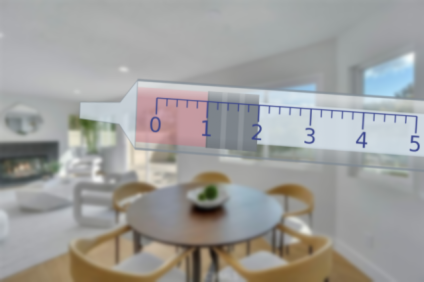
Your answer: {"value": 1, "unit": "mL"}
